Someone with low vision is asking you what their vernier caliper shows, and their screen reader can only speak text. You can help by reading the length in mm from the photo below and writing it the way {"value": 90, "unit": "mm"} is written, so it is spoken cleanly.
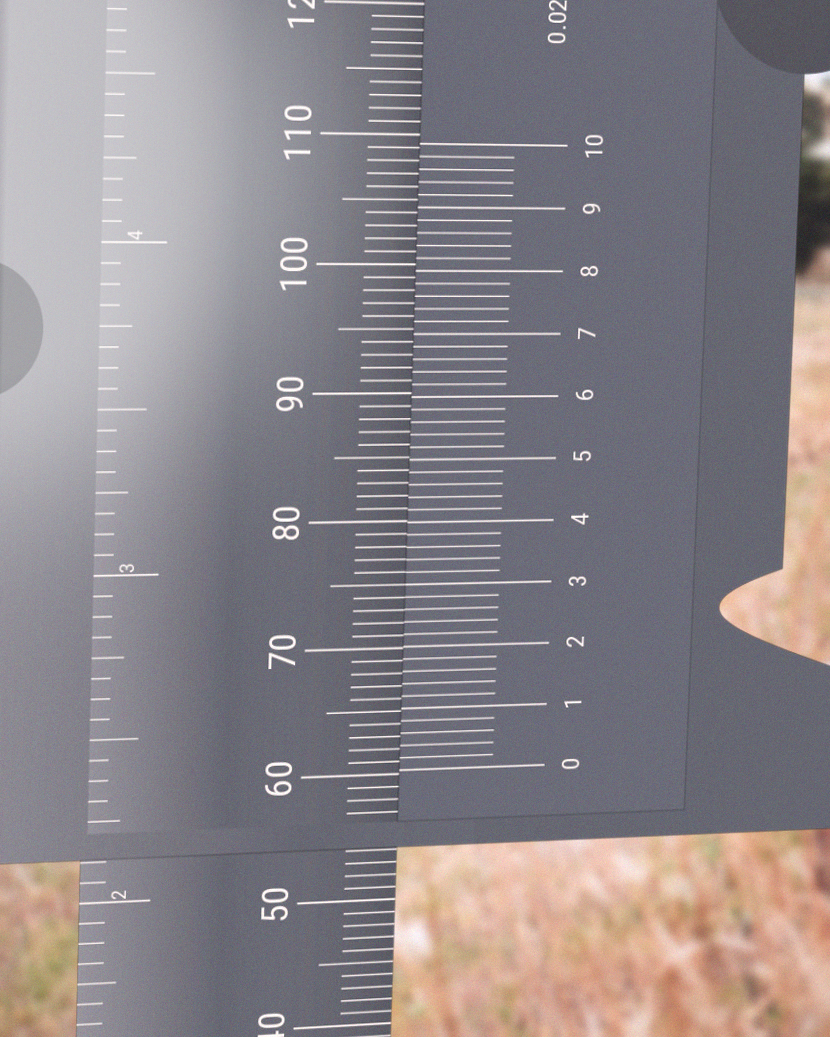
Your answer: {"value": 60.3, "unit": "mm"}
